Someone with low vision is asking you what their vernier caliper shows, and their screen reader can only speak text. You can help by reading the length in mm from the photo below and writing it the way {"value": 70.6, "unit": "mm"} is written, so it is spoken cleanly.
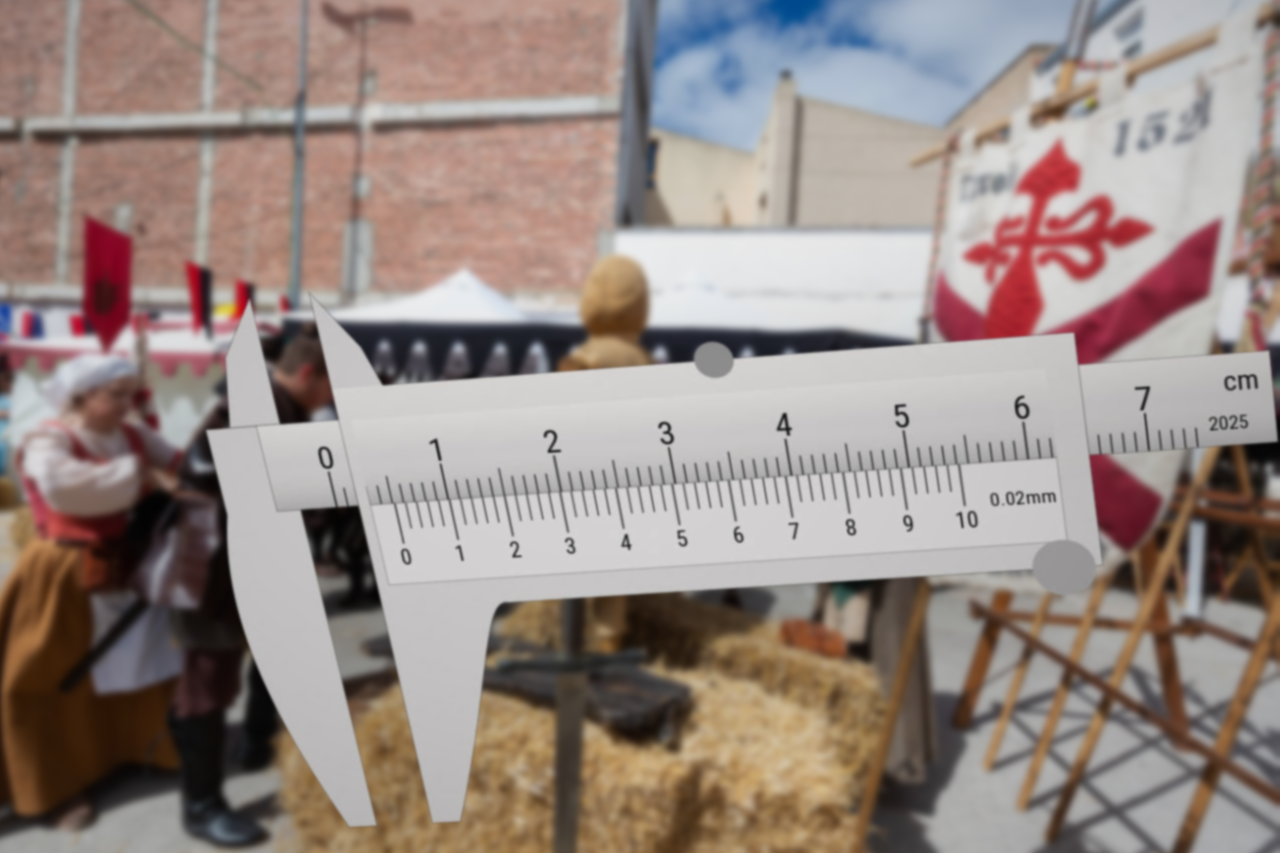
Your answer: {"value": 5.2, "unit": "mm"}
